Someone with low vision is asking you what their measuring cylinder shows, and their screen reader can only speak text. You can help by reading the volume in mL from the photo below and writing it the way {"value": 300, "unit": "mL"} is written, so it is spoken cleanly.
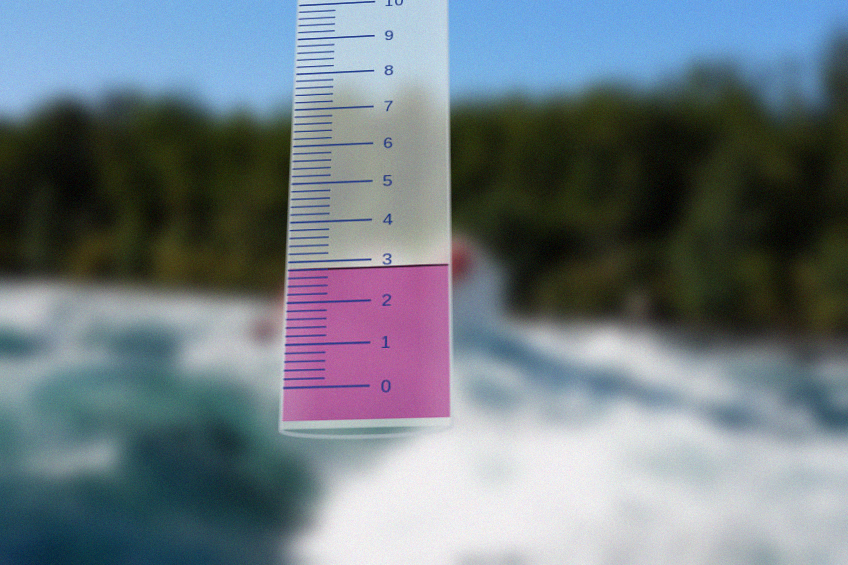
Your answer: {"value": 2.8, "unit": "mL"}
